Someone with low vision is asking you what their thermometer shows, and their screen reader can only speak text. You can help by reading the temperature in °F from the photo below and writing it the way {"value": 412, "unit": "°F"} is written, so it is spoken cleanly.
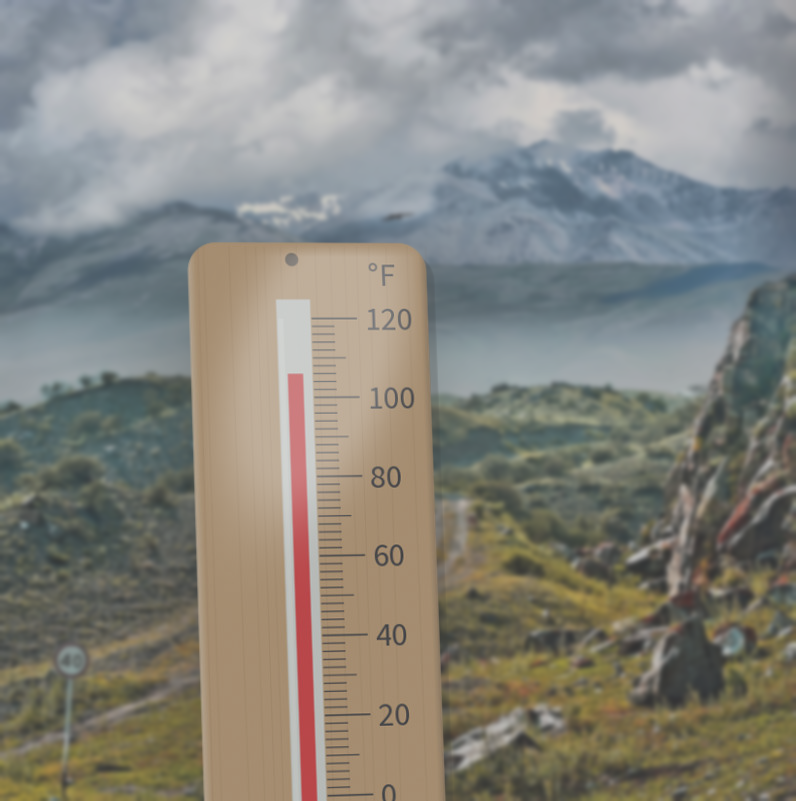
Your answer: {"value": 106, "unit": "°F"}
